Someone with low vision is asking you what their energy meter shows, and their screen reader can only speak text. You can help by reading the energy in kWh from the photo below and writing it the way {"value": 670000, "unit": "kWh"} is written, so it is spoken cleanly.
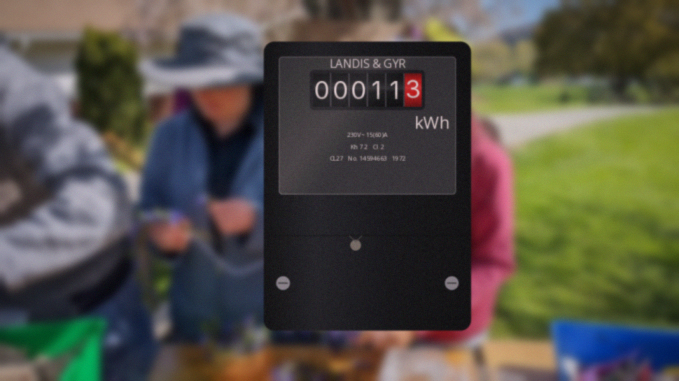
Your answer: {"value": 11.3, "unit": "kWh"}
